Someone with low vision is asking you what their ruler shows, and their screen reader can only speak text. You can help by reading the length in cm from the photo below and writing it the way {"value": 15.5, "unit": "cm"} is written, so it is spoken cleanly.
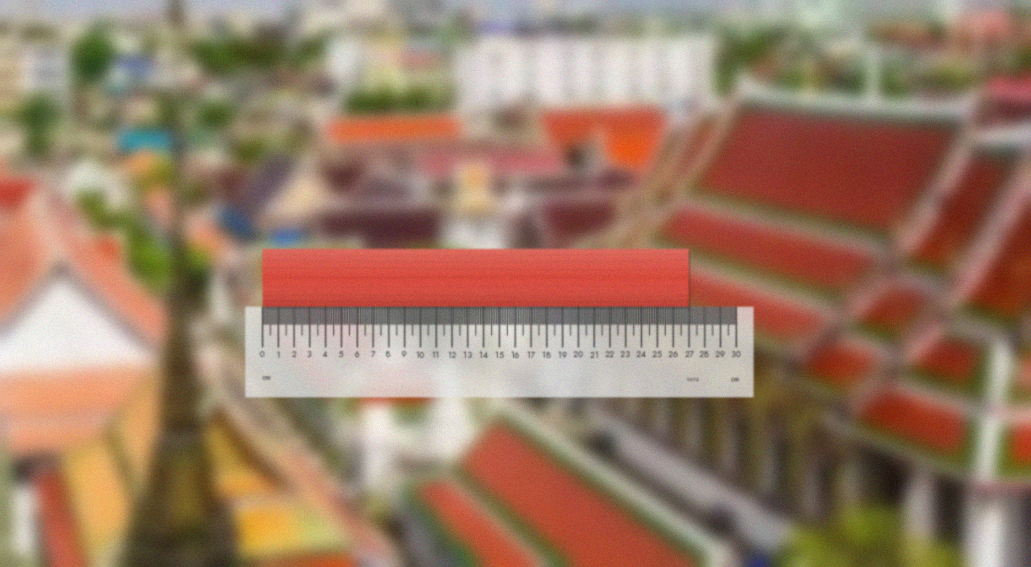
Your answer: {"value": 27, "unit": "cm"}
